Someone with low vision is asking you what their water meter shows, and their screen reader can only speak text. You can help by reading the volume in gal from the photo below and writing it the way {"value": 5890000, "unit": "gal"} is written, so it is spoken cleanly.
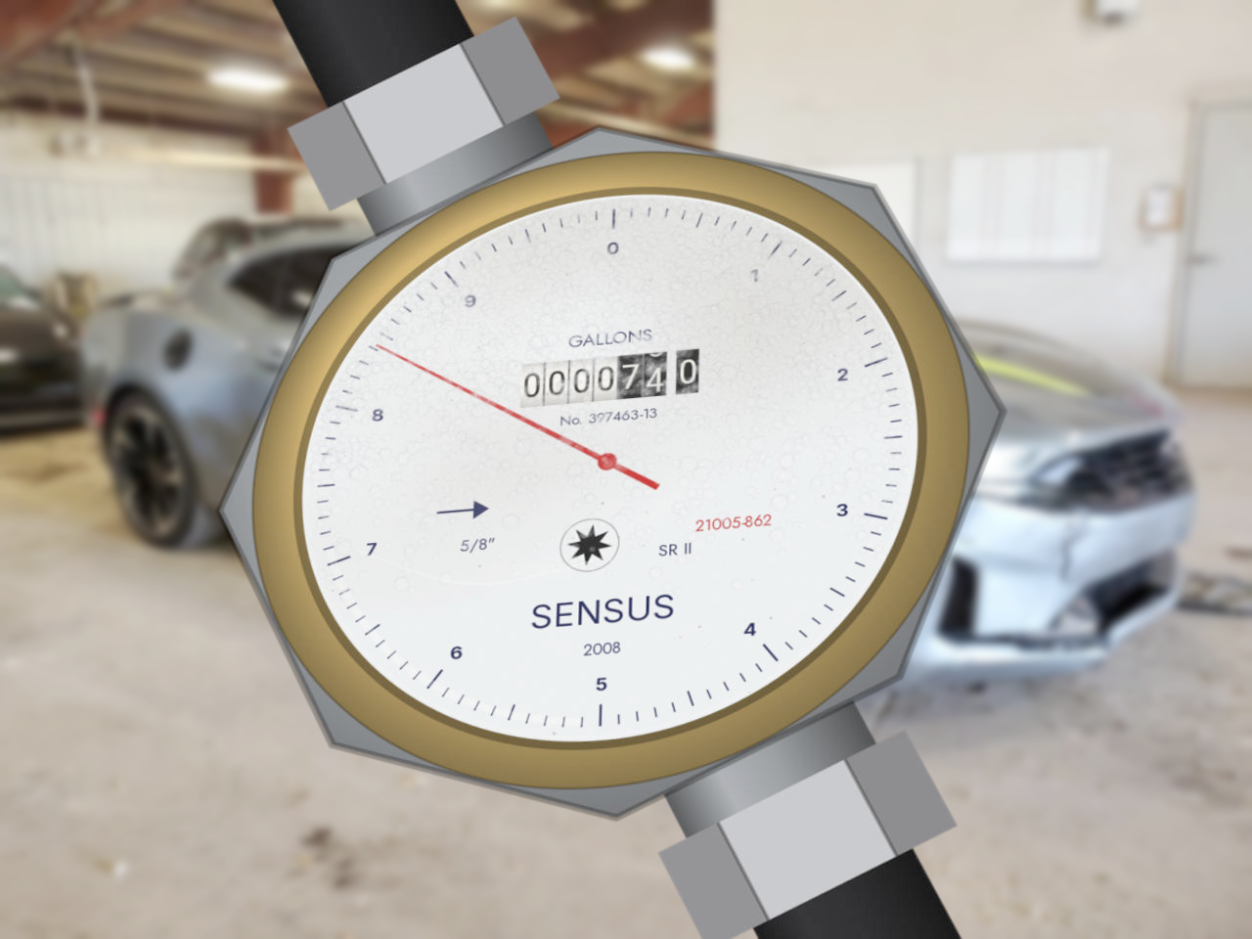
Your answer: {"value": 738.4, "unit": "gal"}
